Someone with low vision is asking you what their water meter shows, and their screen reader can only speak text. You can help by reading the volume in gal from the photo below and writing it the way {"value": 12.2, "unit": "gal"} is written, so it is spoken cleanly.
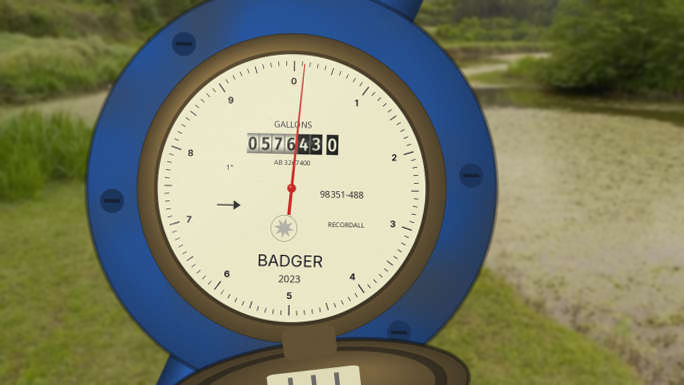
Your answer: {"value": 576430.1, "unit": "gal"}
